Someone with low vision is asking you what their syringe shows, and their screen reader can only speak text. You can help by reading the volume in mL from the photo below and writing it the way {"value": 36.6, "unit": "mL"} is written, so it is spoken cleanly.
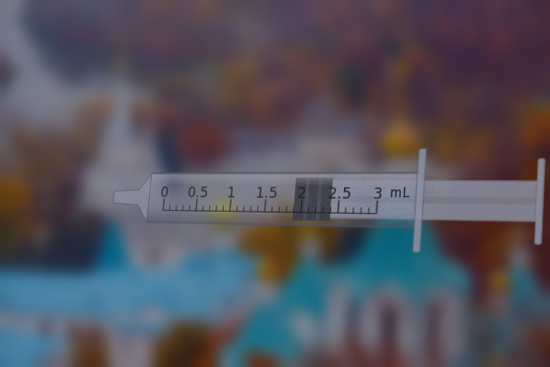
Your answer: {"value": 1.9, "unit": "mL"}
